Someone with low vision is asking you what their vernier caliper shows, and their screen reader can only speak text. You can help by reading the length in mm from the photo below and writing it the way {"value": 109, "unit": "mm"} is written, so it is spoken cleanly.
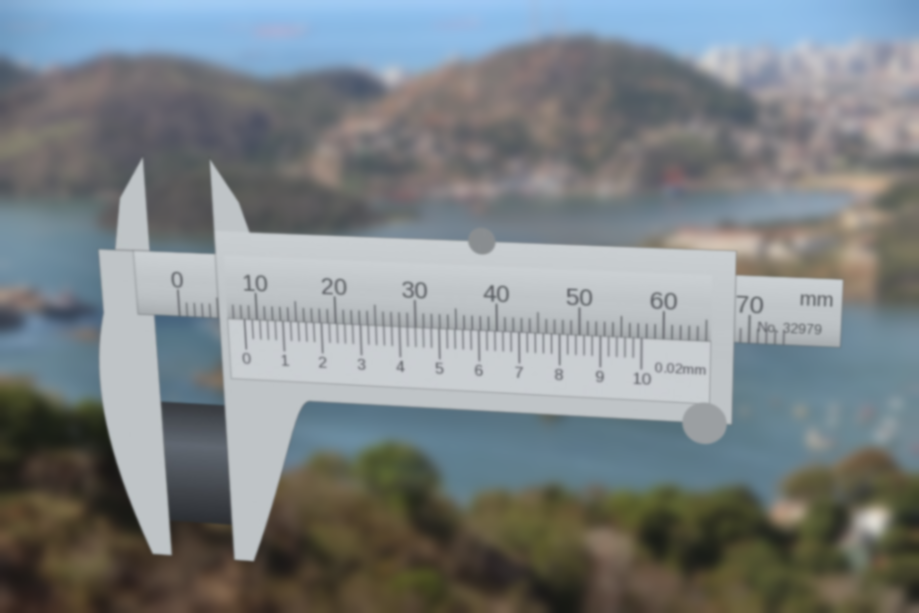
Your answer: {"value": 8.4, "unit": "mm"}
